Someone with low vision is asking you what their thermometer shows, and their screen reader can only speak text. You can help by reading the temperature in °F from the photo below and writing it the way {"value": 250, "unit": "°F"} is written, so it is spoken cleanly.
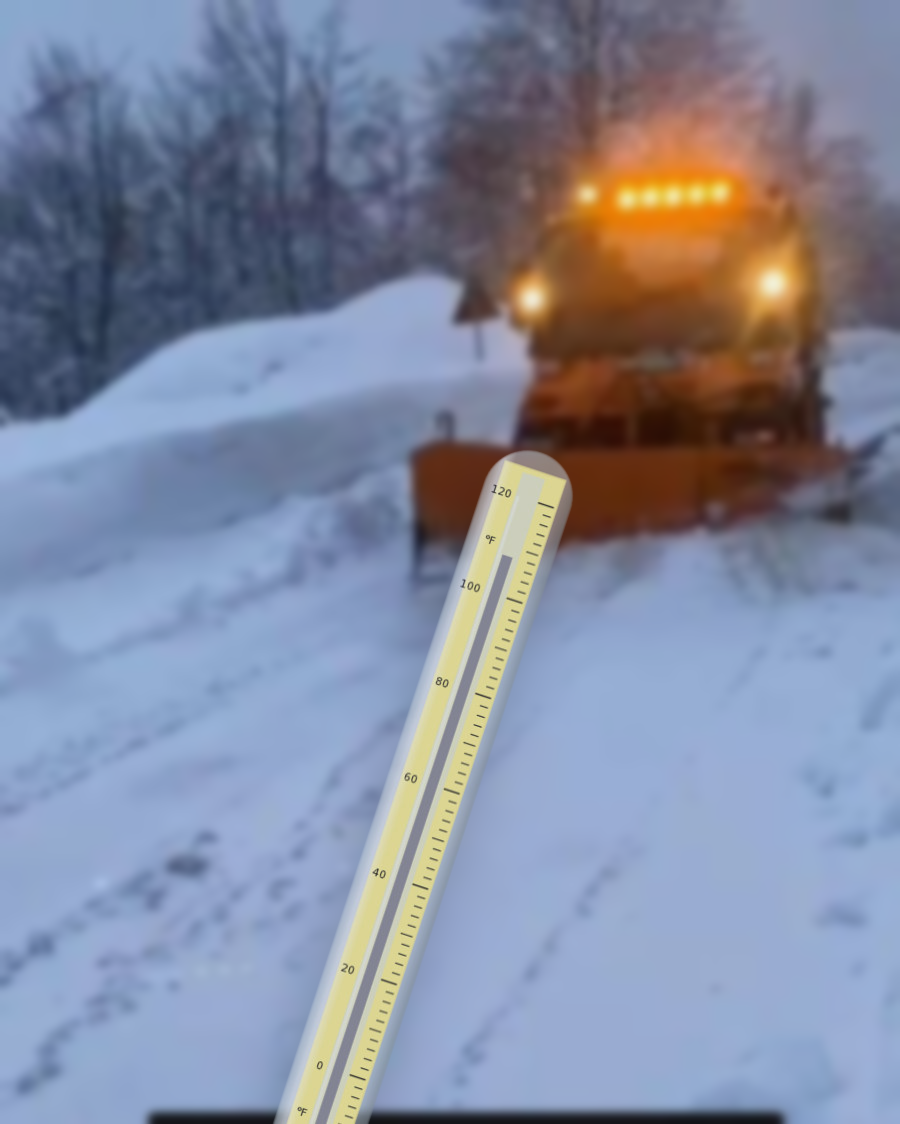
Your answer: {"value": 108, "unit": "°F"}
